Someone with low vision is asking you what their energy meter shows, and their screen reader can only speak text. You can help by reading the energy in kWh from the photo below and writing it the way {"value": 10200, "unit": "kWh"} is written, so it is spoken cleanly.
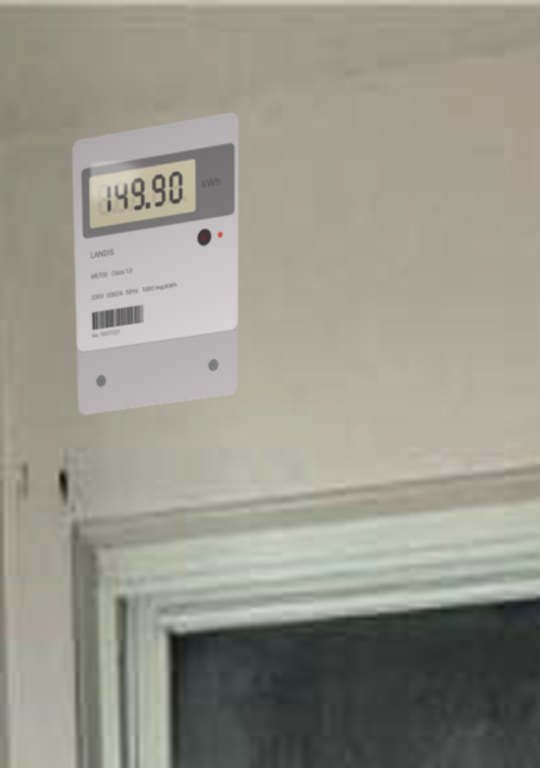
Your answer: {"value": 149.90, "unit": "kWh"}
